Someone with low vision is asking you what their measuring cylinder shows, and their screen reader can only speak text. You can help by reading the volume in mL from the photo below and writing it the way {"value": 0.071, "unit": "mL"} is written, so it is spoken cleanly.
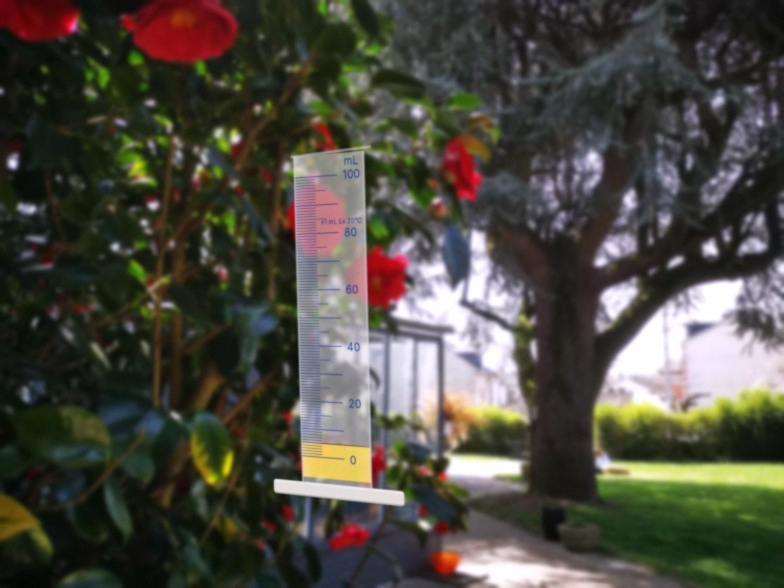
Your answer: {"value": 5, "unit": "mL"}
